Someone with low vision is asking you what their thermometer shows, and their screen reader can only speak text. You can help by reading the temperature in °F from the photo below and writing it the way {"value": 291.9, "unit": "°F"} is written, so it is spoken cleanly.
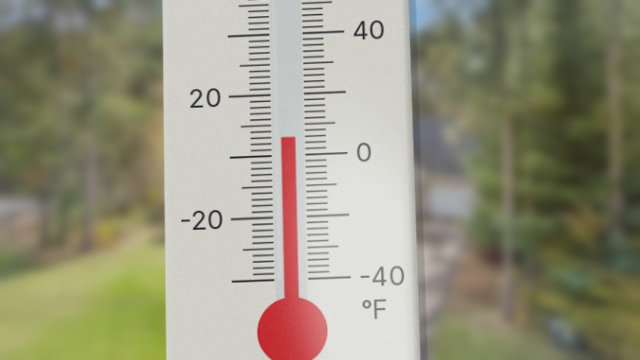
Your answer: {"value": 6, "unit": "°F"}
